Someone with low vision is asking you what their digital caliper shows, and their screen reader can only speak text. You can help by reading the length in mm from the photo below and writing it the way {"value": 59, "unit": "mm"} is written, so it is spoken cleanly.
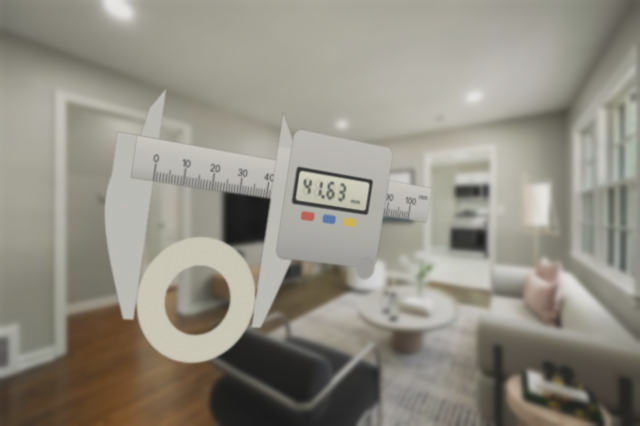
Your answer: {"value": 41.63, "unit": "mm"}
